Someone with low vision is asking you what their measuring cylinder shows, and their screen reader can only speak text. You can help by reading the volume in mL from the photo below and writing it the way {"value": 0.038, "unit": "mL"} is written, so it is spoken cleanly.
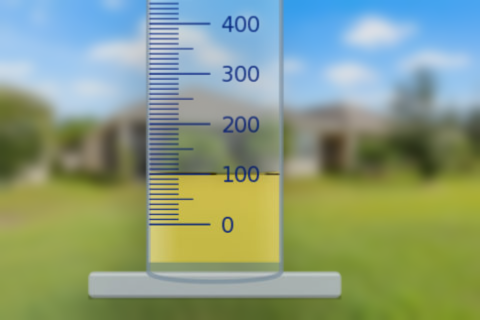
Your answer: {"value": 100, "unit": "mL"}
